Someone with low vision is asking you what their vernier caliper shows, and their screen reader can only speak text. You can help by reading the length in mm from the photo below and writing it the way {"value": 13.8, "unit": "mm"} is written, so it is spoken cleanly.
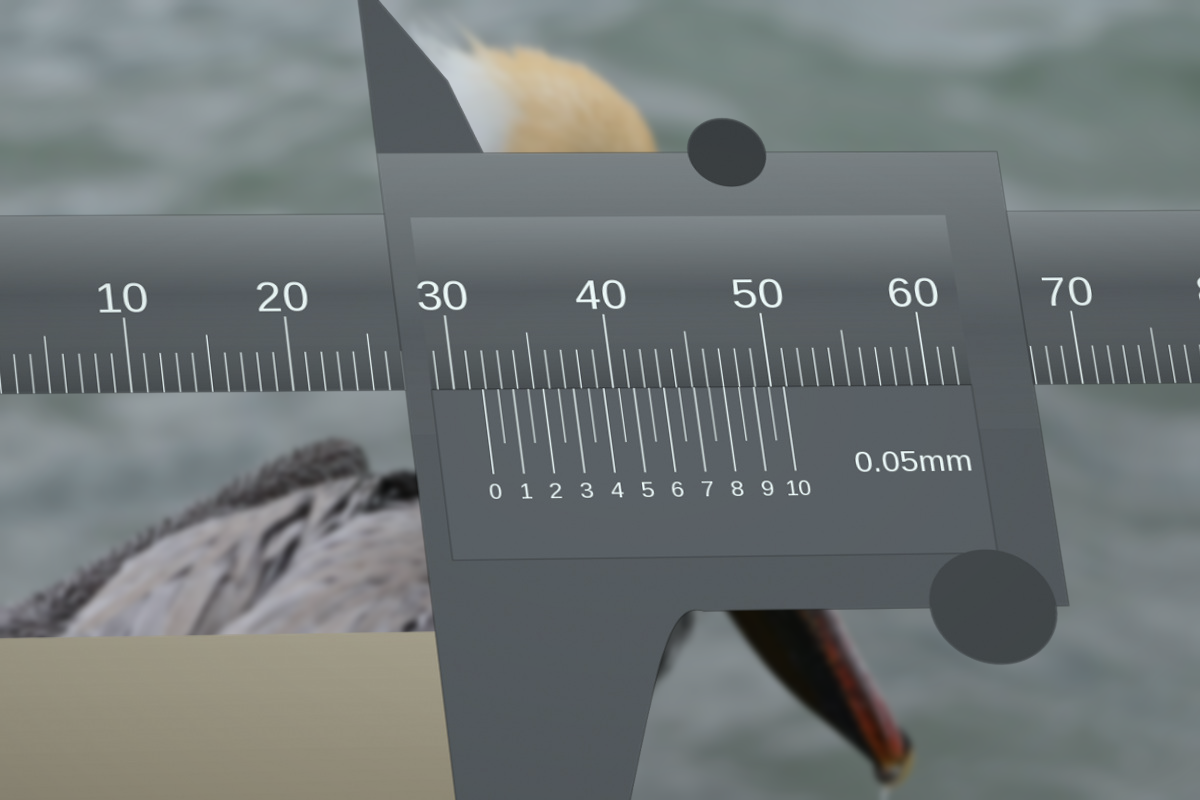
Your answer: {"value": 31.8, "unit": "mm"}
